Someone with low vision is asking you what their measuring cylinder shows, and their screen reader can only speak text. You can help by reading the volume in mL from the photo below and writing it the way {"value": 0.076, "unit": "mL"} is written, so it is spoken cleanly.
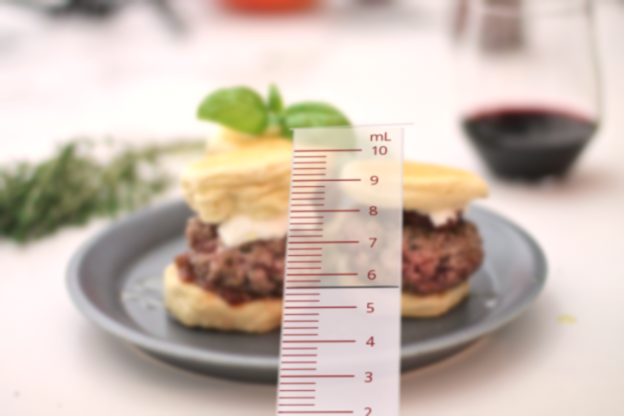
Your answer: {"value": 5.6, "unit": "mL"}
